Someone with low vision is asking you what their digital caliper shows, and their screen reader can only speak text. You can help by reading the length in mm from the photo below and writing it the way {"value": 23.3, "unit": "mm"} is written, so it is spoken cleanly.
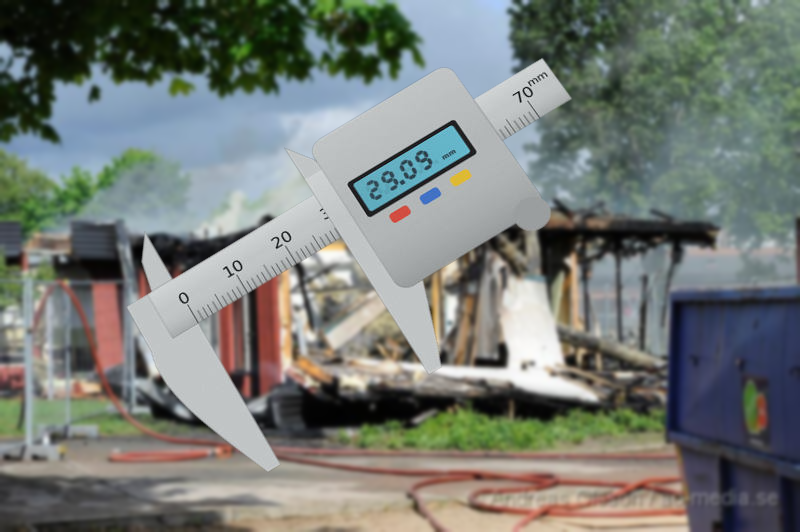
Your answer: {"value": 29.09, "unit": "mm"}
